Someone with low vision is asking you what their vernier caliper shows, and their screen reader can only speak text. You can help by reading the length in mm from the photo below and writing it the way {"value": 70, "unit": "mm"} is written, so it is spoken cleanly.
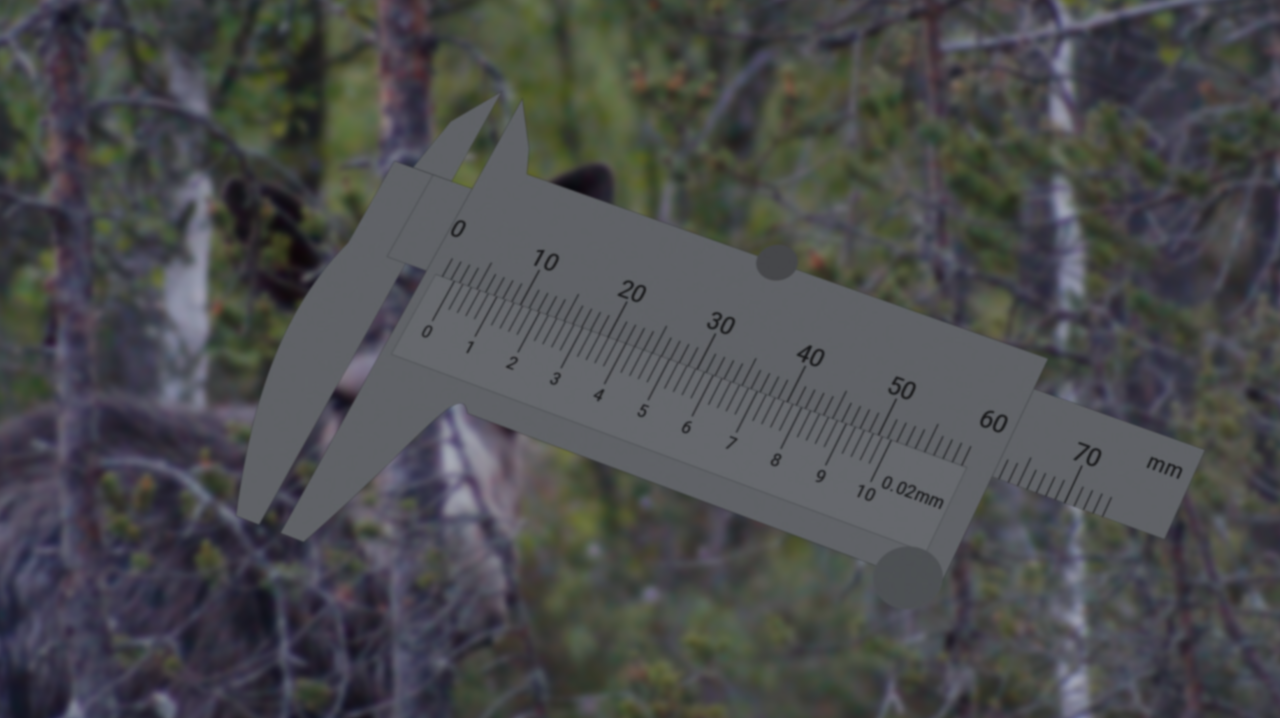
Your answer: {"value": 2.4, "unit": "mm"}
